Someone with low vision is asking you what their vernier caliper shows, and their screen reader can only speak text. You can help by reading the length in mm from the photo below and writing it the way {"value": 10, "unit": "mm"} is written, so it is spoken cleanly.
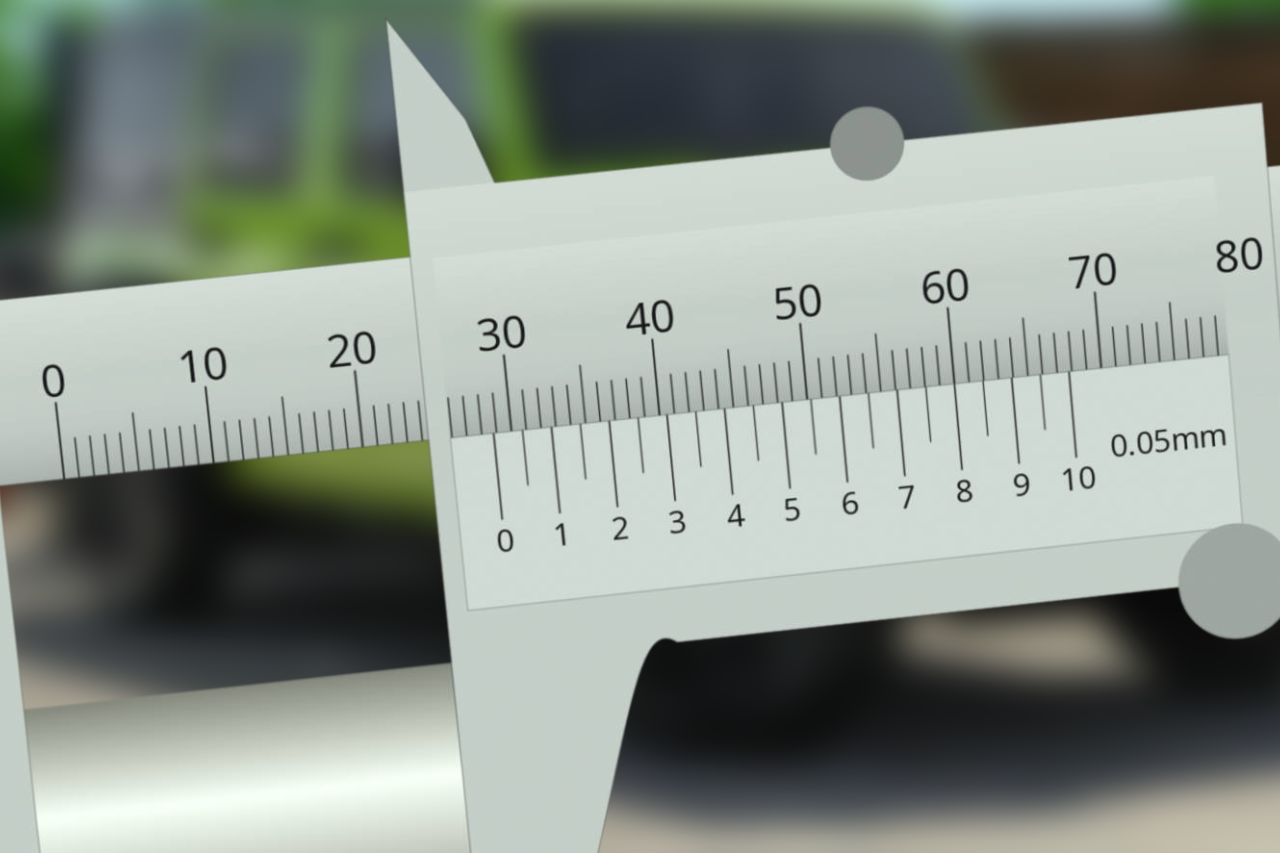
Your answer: {"value": 28.8, "unit": "mm"}
